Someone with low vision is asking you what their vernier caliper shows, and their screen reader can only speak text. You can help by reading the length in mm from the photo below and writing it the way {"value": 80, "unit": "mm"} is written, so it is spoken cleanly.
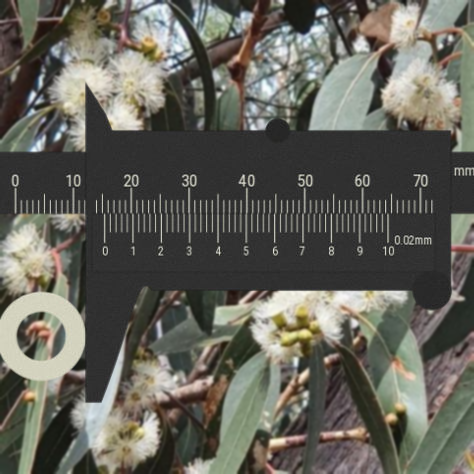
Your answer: {"value": 15.4, "unit": "mm"}
